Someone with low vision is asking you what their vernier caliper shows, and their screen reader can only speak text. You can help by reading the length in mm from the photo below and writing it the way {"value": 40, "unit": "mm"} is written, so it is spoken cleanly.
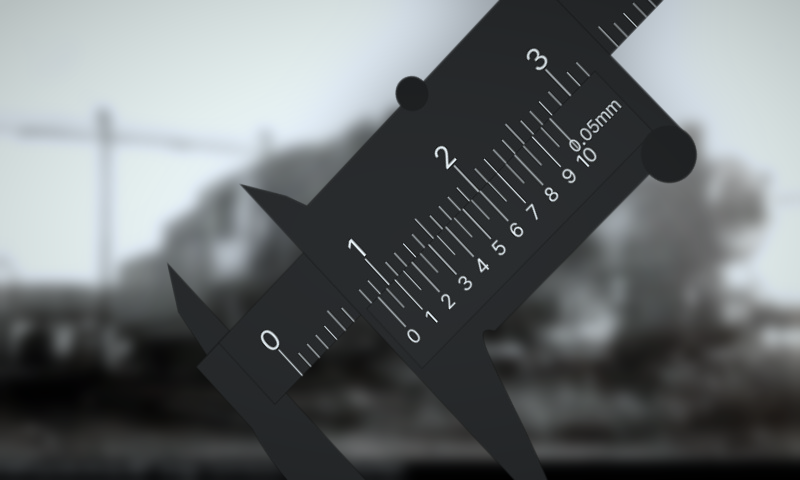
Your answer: {"value": 8.7, "unit": "mm"}
